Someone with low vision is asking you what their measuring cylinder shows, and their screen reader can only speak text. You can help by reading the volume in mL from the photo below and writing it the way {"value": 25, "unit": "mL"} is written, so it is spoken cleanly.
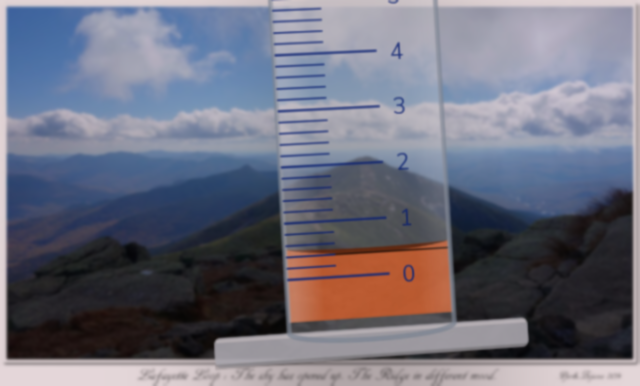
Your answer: {"value": 0.4, "unit": "mL"}
